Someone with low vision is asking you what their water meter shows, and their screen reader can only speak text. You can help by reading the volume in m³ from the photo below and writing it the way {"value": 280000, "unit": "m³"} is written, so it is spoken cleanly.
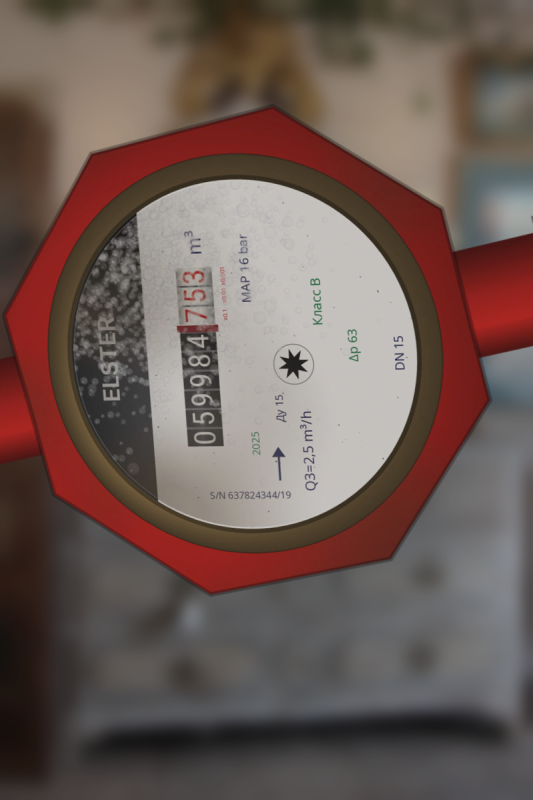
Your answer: {"value": 59984.753, "unit": "m³"}
